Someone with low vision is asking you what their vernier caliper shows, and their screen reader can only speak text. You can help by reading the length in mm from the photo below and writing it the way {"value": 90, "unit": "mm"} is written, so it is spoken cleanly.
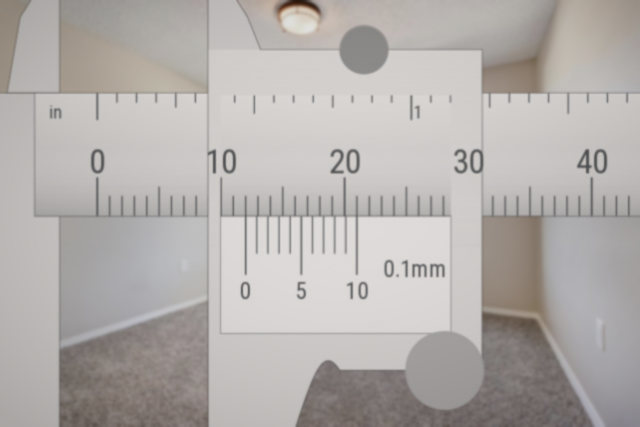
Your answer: {"value": 12.0, "unit": "mm"}
